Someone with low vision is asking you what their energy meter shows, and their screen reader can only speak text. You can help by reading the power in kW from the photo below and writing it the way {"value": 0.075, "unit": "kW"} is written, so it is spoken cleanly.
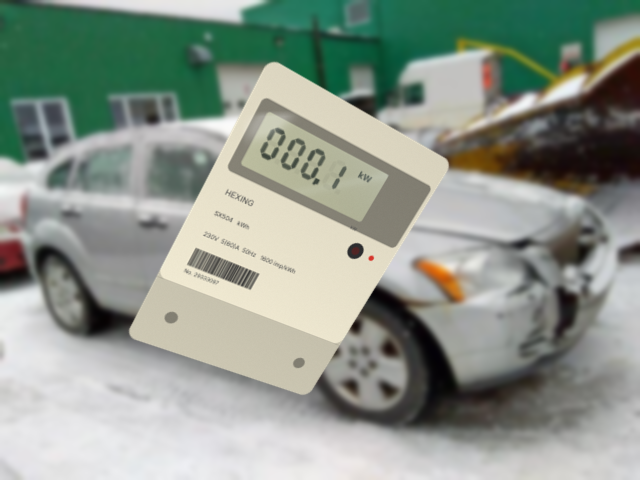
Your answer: {"value": 0.1, "unit": "kW"}
